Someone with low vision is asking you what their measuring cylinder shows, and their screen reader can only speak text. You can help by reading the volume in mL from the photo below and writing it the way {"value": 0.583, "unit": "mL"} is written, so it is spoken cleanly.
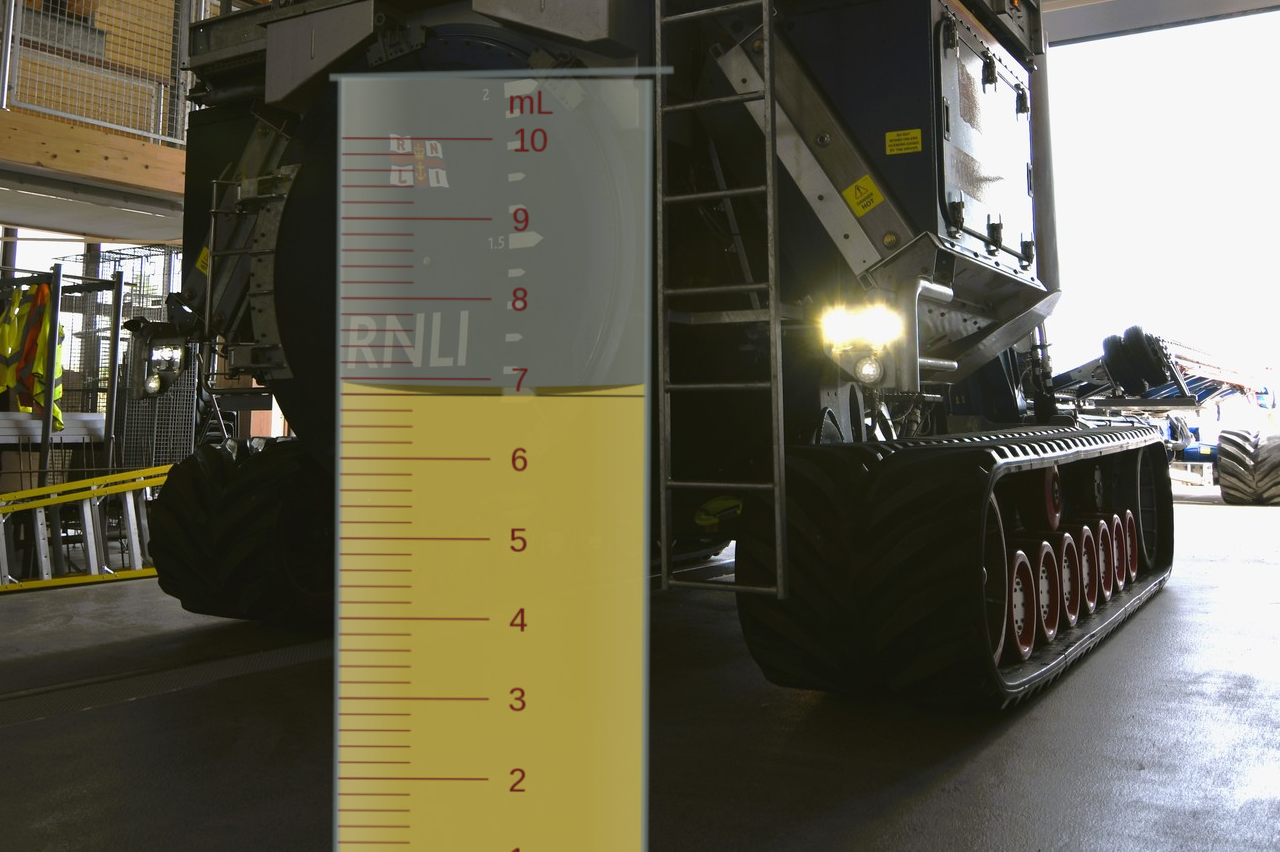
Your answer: {"value": 6.8, "unit": "mL"}
